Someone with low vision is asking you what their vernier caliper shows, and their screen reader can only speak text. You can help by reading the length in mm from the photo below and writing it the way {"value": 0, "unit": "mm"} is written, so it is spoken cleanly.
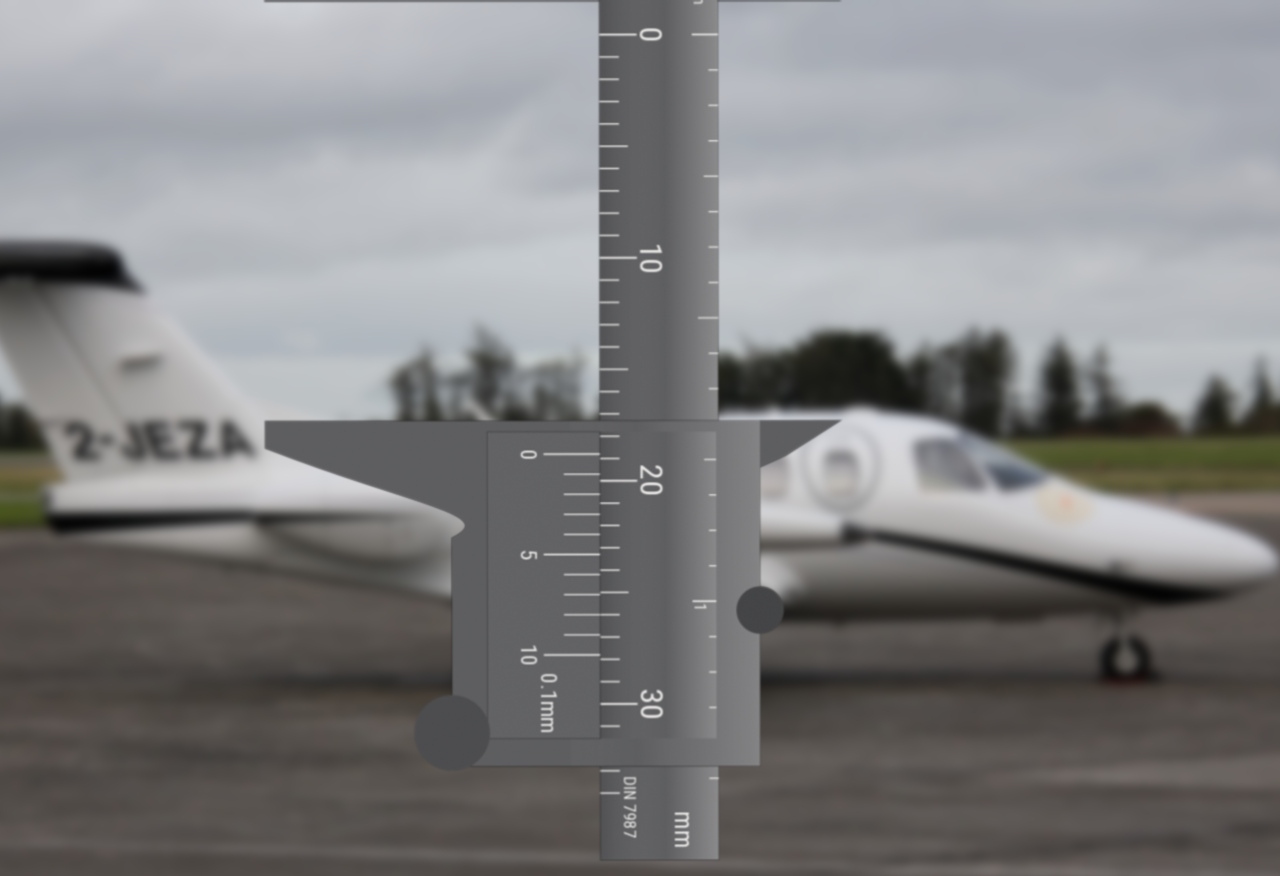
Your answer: {"value": 18.8, "unit": "mm"}
